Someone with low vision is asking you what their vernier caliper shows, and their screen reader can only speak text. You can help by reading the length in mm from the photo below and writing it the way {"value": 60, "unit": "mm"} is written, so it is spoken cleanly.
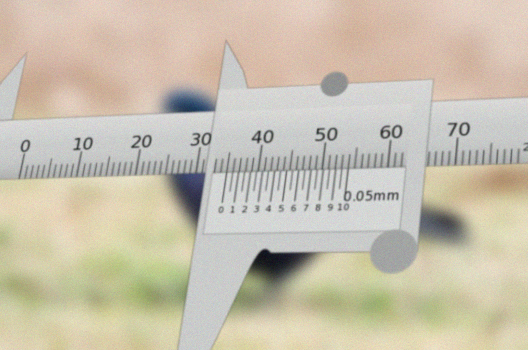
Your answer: {"value": 35.0, "unit": "mm"}
